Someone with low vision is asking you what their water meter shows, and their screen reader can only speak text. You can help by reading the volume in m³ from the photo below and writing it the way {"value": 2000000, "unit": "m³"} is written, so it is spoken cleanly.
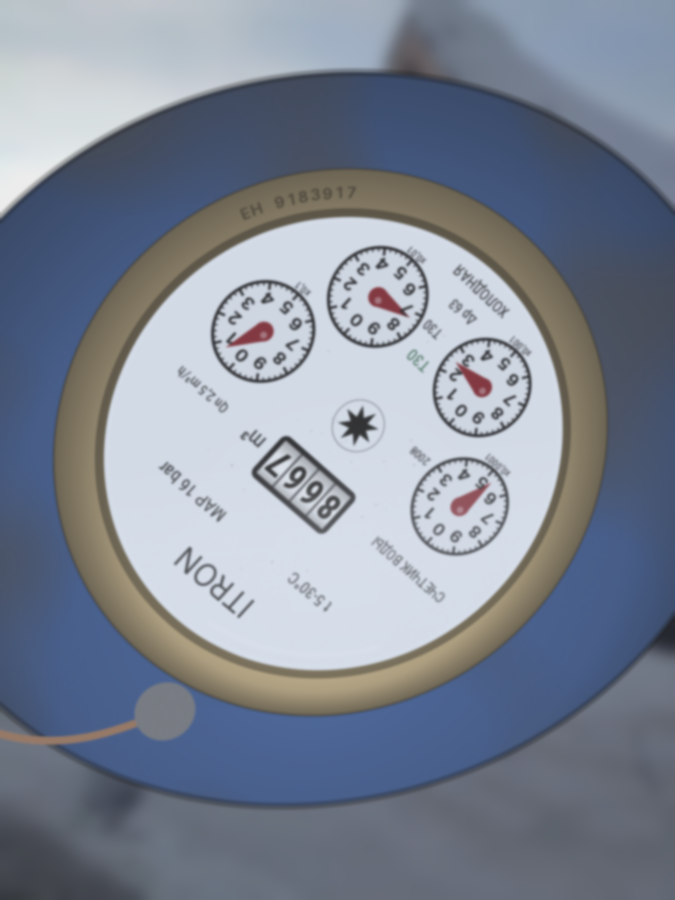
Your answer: {"value": 8667.0725, "unit": "m³"}
